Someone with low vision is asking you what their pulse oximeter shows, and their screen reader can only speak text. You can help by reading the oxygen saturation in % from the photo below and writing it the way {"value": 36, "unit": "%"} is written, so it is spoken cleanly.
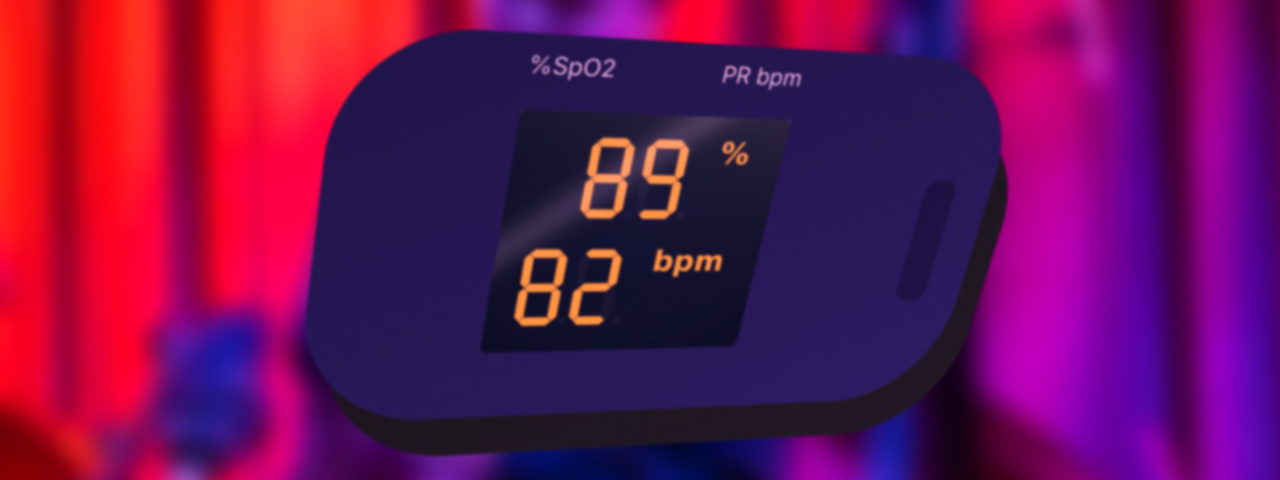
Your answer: {"value": 89, "unit": "%"}
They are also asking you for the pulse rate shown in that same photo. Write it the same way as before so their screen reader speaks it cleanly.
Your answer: {"value": 82, "unit": "bpm"}
